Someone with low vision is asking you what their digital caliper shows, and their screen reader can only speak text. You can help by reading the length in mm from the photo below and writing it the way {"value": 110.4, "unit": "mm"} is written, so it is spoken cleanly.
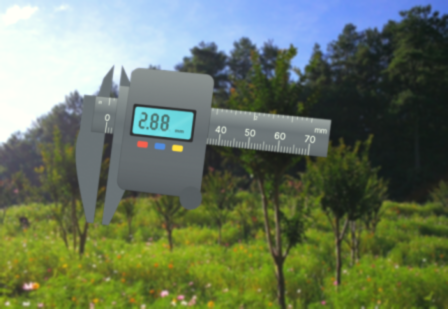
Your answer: {"value": 2.88, "unit": "mm"}
